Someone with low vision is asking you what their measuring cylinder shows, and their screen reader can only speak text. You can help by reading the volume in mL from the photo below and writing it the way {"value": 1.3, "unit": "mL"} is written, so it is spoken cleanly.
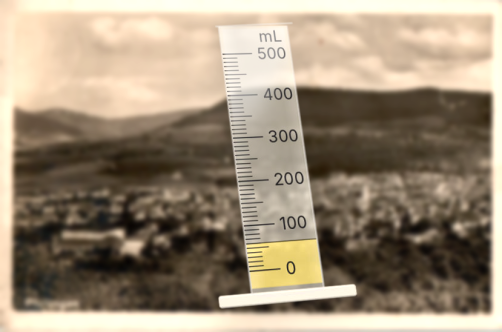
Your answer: {"value": 60, "unit": "mL"}
